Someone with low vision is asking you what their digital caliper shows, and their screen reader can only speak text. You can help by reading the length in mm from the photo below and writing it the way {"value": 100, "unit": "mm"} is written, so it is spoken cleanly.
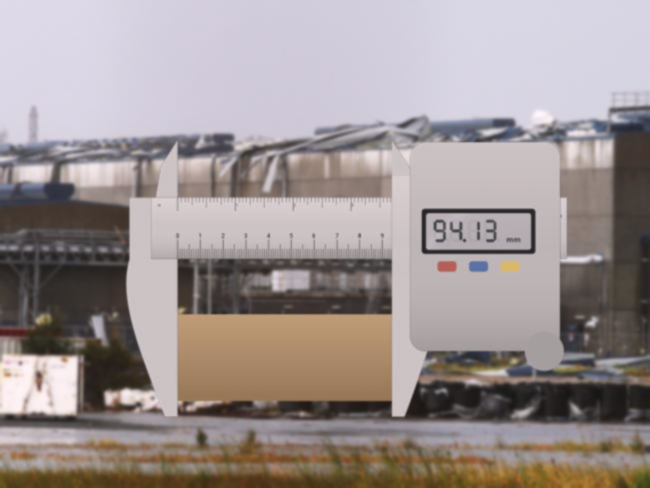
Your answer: {"value": 94.13, "unit": "mm"}
